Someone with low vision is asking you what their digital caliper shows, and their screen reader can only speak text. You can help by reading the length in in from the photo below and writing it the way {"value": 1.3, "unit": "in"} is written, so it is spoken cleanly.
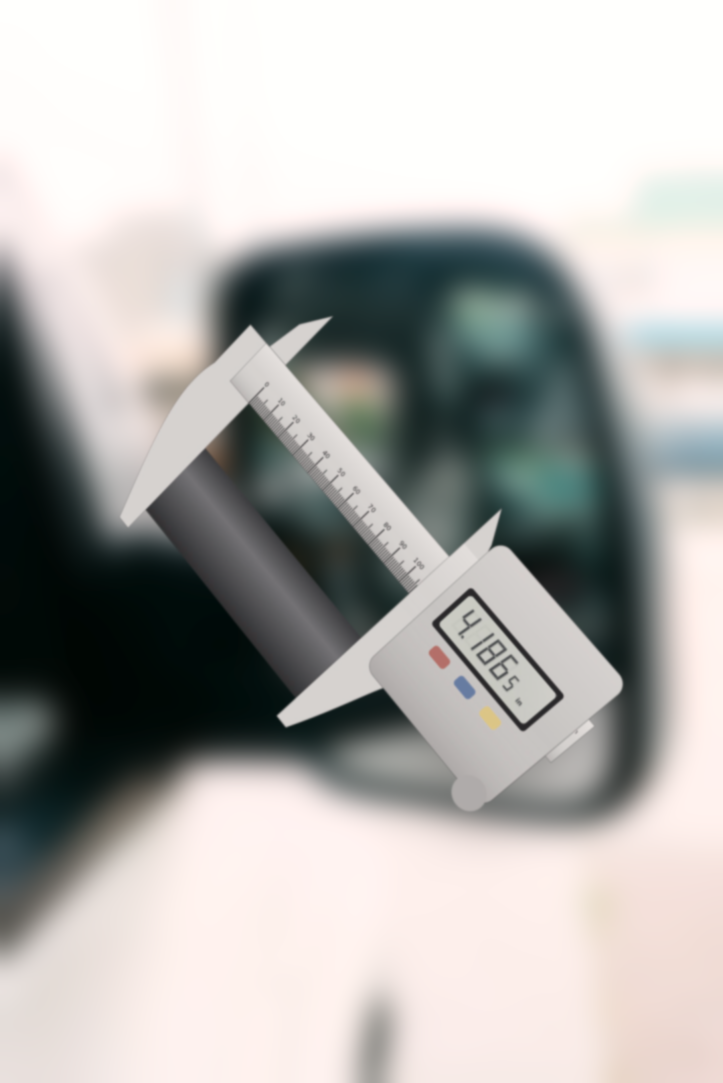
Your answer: {"value": 4.1865, "unit": "in"}
